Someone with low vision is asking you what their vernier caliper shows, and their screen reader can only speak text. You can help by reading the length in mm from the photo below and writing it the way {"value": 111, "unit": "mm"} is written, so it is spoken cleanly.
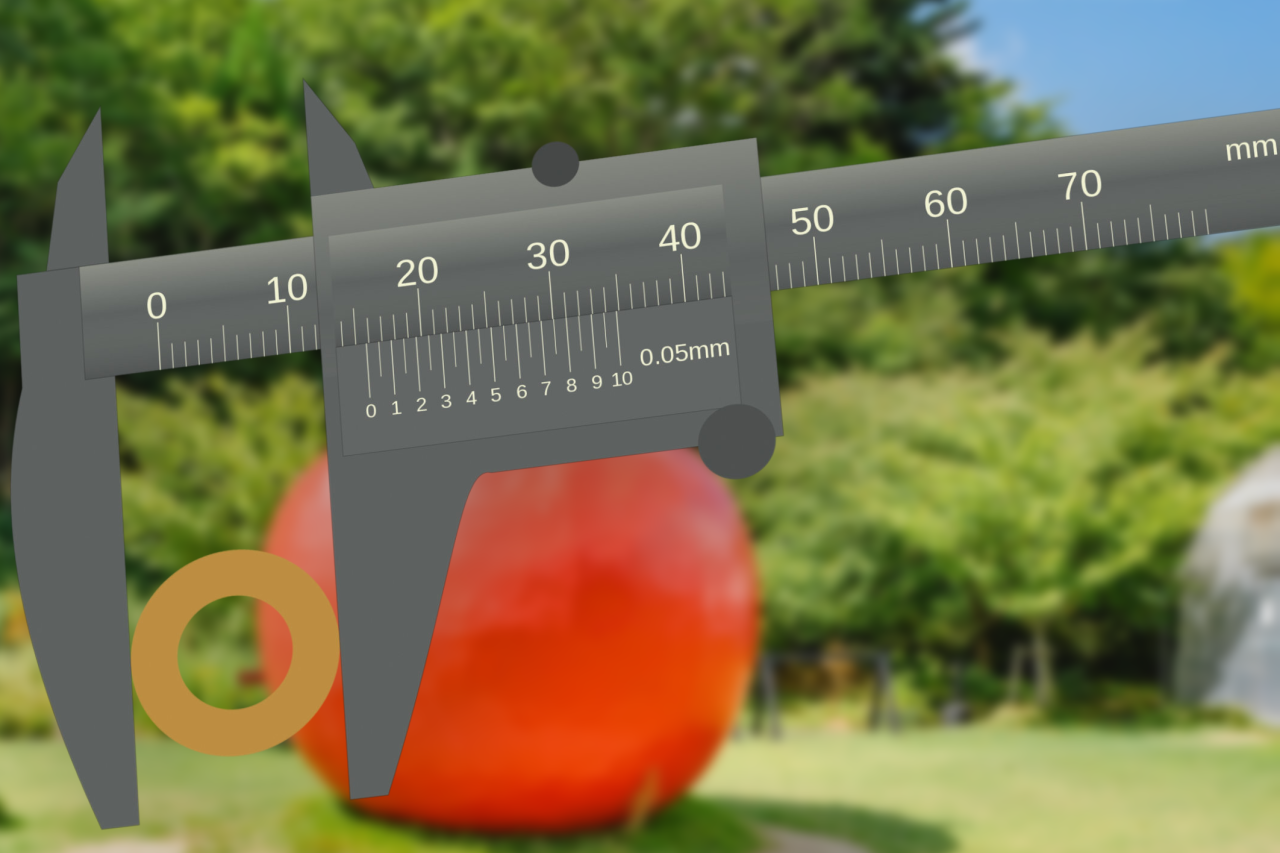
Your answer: {"value": 15.8, "unit": "mm"}
